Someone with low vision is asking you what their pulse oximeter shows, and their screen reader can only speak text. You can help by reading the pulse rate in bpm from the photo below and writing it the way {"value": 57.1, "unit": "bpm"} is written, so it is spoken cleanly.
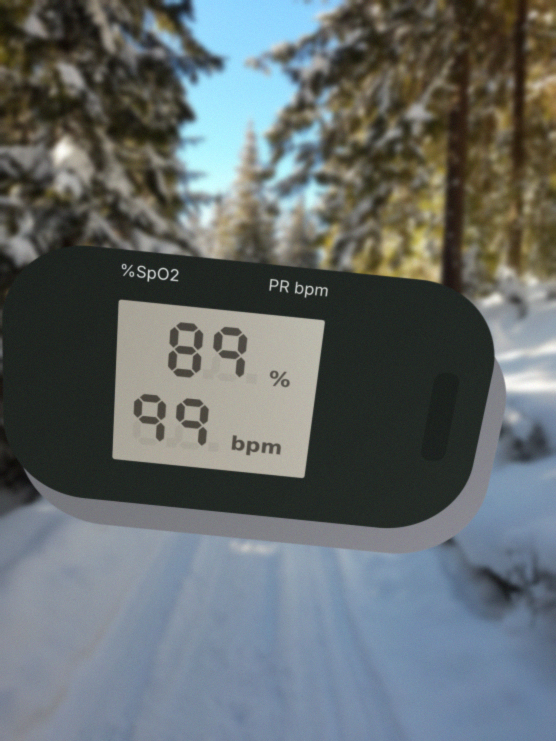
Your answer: {"value": 99, "unit": "bpm"}
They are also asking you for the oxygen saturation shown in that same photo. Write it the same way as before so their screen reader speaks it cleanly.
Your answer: {"value": 89, "unit": "%"}
